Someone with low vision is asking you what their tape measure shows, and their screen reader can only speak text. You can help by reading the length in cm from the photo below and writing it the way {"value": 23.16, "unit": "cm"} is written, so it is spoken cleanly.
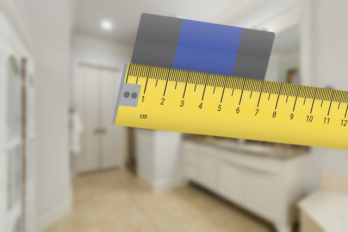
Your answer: {"value": 7, "unit": "cm"}
